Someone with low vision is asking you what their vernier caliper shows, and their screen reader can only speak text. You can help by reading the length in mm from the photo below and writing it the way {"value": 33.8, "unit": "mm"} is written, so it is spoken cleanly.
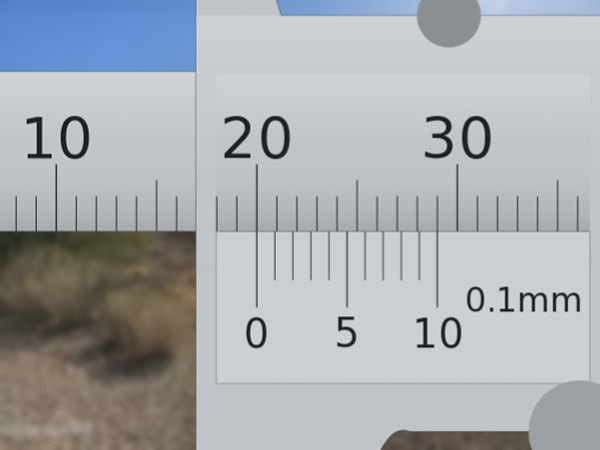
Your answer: {"value": 20.0, "unit": "mm"}
